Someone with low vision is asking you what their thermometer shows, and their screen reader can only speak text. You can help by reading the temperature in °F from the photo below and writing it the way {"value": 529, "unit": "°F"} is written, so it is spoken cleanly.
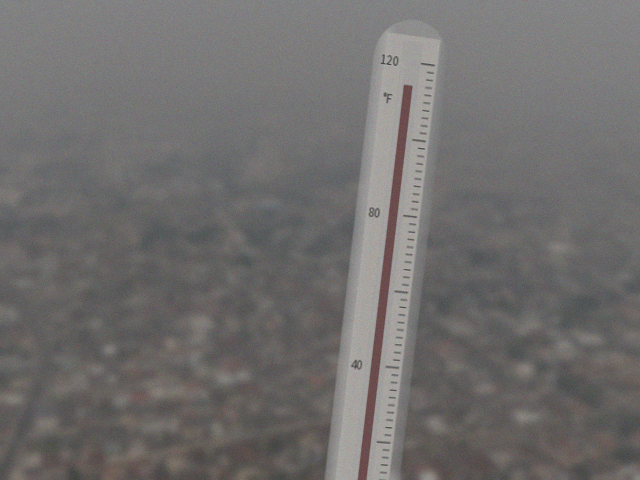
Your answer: {"value": 114, "unit": "°F"}
